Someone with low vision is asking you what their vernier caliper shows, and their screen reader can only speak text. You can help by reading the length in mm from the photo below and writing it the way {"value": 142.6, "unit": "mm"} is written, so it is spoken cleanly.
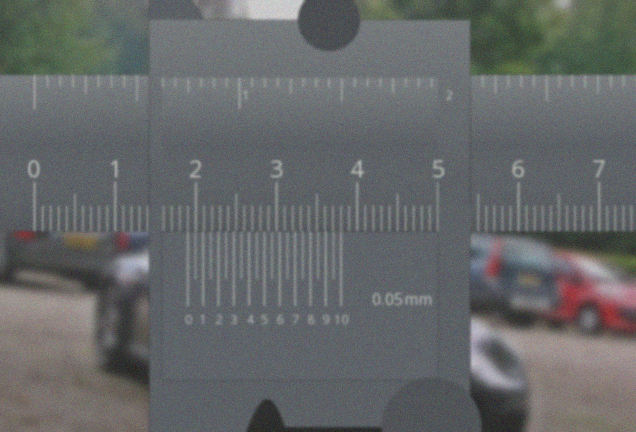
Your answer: {"value": 19.0, "unit": "mm"}
